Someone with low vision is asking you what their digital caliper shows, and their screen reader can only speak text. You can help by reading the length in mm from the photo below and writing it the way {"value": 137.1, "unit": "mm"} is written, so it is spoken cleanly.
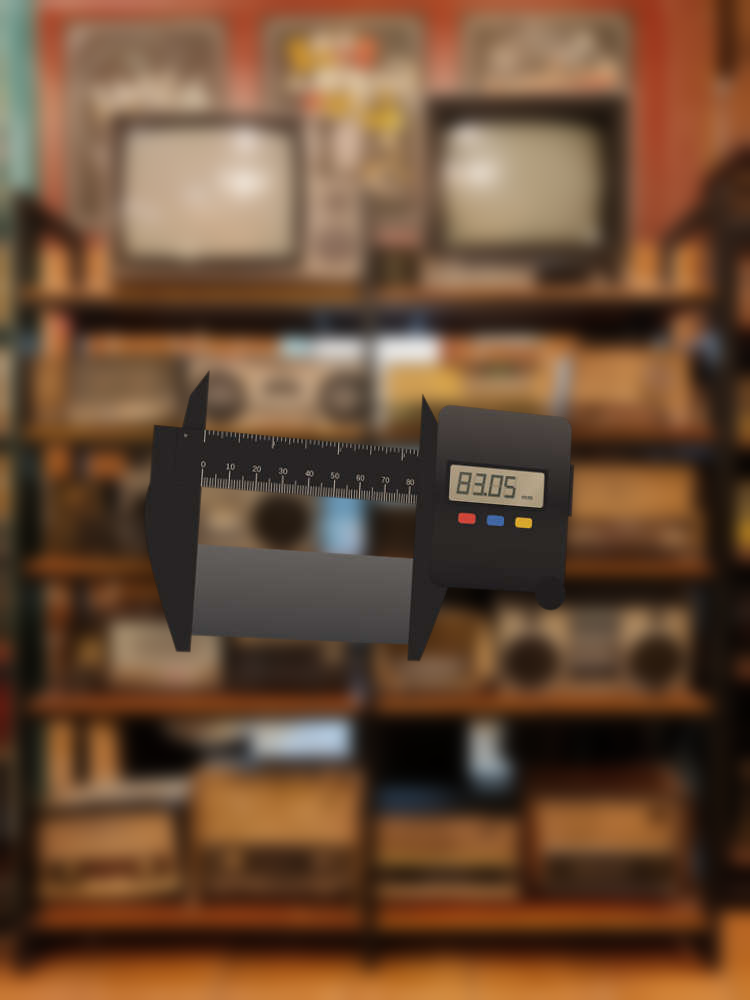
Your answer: {"value": 83.05, "unit": "mm"}
